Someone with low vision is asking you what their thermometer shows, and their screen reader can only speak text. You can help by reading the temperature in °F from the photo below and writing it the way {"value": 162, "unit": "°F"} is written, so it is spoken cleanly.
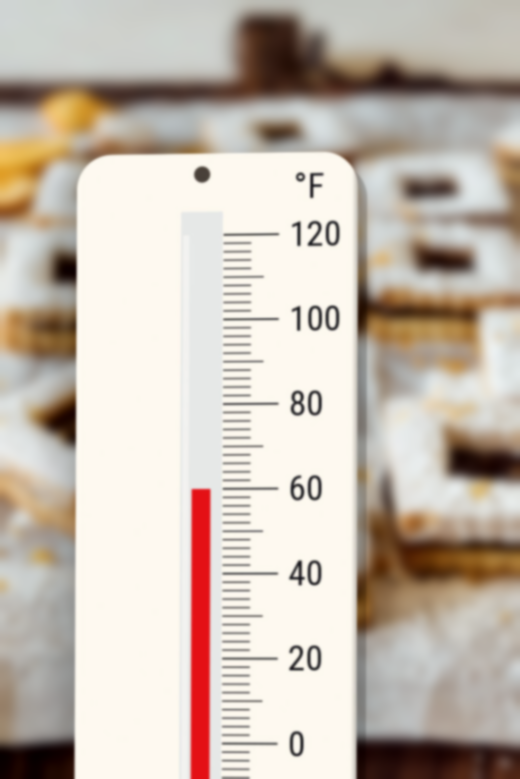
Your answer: {"value": 60, "unit": "°F"}
